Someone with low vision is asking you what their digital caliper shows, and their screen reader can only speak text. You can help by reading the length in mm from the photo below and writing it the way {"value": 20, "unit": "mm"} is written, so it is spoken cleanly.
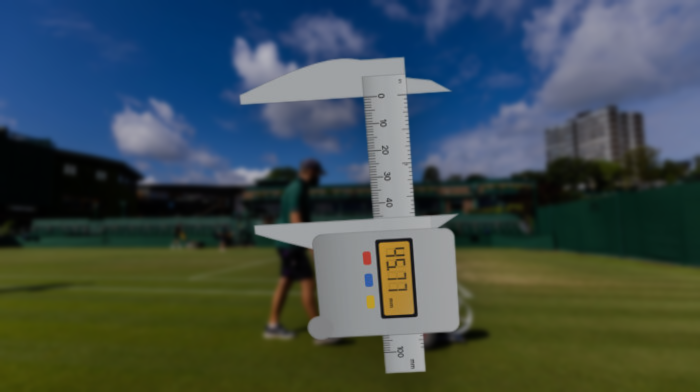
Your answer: {"value": 45.77, "unit": "mm"}
